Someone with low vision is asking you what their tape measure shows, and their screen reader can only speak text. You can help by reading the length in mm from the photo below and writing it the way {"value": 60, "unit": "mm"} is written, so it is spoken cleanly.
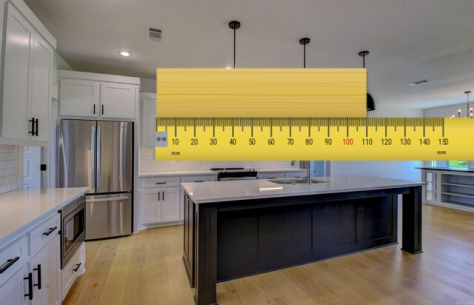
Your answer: {"value": 110, "unit": "mm"}
